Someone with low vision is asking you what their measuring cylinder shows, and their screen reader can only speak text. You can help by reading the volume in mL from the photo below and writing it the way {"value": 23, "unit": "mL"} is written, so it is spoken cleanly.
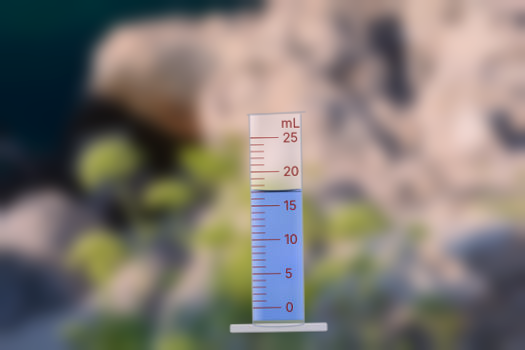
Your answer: {"value": 17, "unit": "mL"}
